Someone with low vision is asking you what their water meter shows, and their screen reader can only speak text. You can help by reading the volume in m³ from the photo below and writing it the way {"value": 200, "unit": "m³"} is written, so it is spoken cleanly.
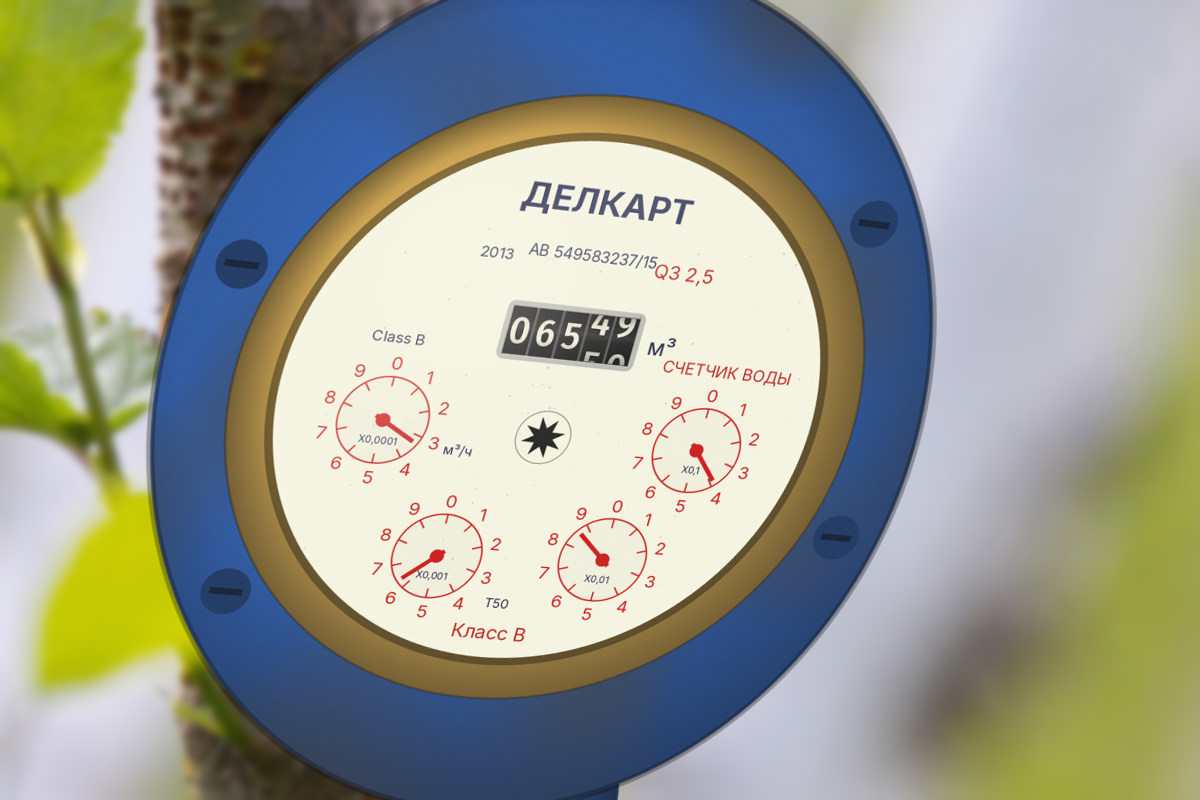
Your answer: {"value": 6549.3863, "unit": "m³"}
